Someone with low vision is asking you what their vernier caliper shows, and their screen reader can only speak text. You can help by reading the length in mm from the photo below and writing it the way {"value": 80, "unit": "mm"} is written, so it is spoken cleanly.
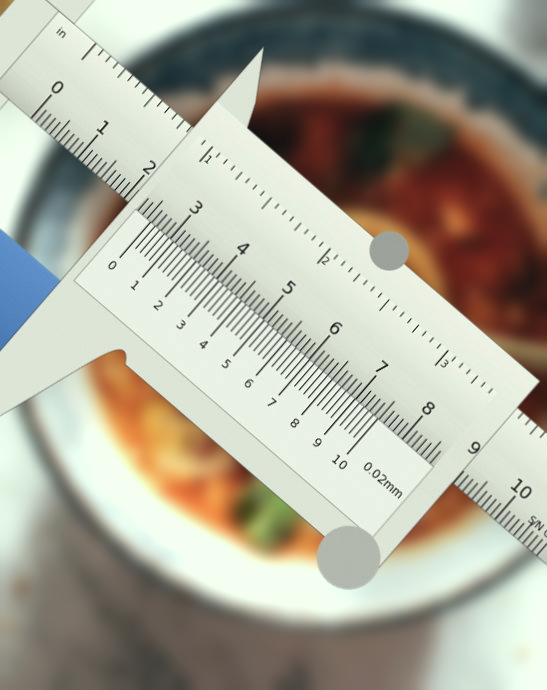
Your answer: {"value": 25.8, "unit": "mm"}
